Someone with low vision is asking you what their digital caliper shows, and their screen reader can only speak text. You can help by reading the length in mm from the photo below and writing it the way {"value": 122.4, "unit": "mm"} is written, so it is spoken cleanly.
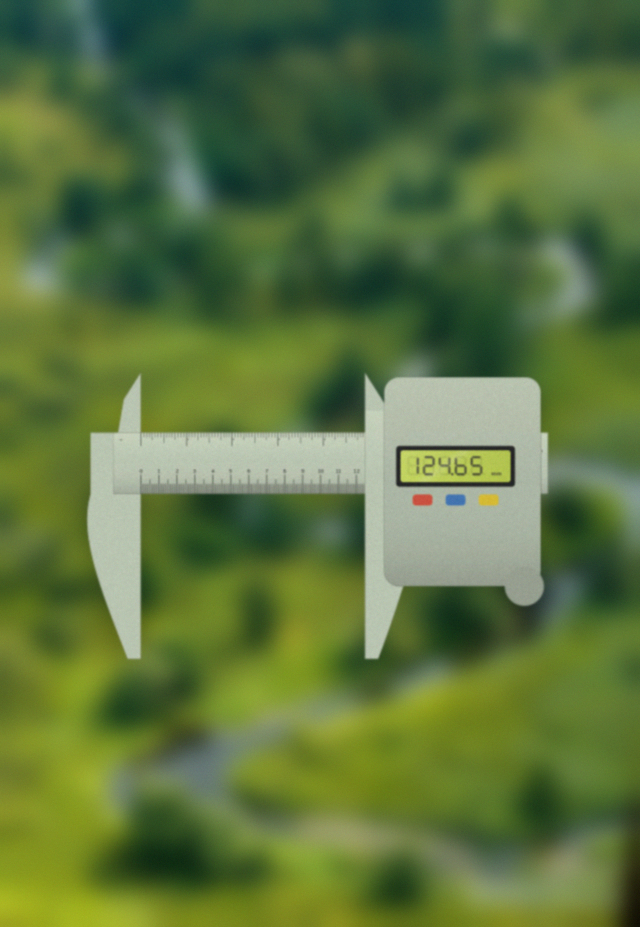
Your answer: {"value": 124.65, "unit": "mm"}
